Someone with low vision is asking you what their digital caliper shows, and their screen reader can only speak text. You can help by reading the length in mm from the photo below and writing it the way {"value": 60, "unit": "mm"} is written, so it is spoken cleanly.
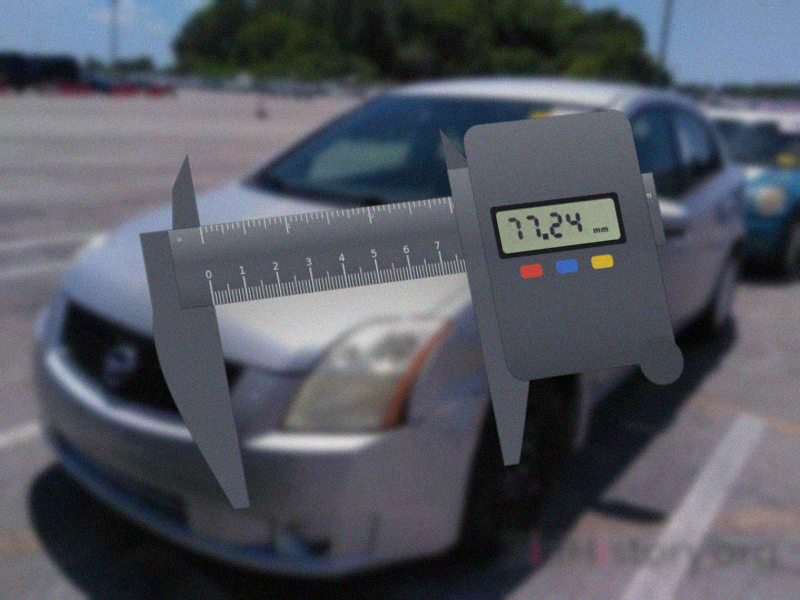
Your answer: {"value": 77.24, "unit": "mm"}
